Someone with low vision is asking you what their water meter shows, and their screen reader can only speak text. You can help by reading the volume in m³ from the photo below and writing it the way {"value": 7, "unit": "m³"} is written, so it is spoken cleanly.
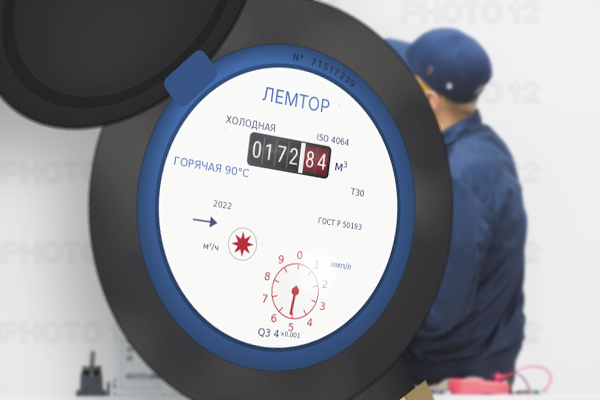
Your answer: {"value": 172.845, "unit": "m³"}
